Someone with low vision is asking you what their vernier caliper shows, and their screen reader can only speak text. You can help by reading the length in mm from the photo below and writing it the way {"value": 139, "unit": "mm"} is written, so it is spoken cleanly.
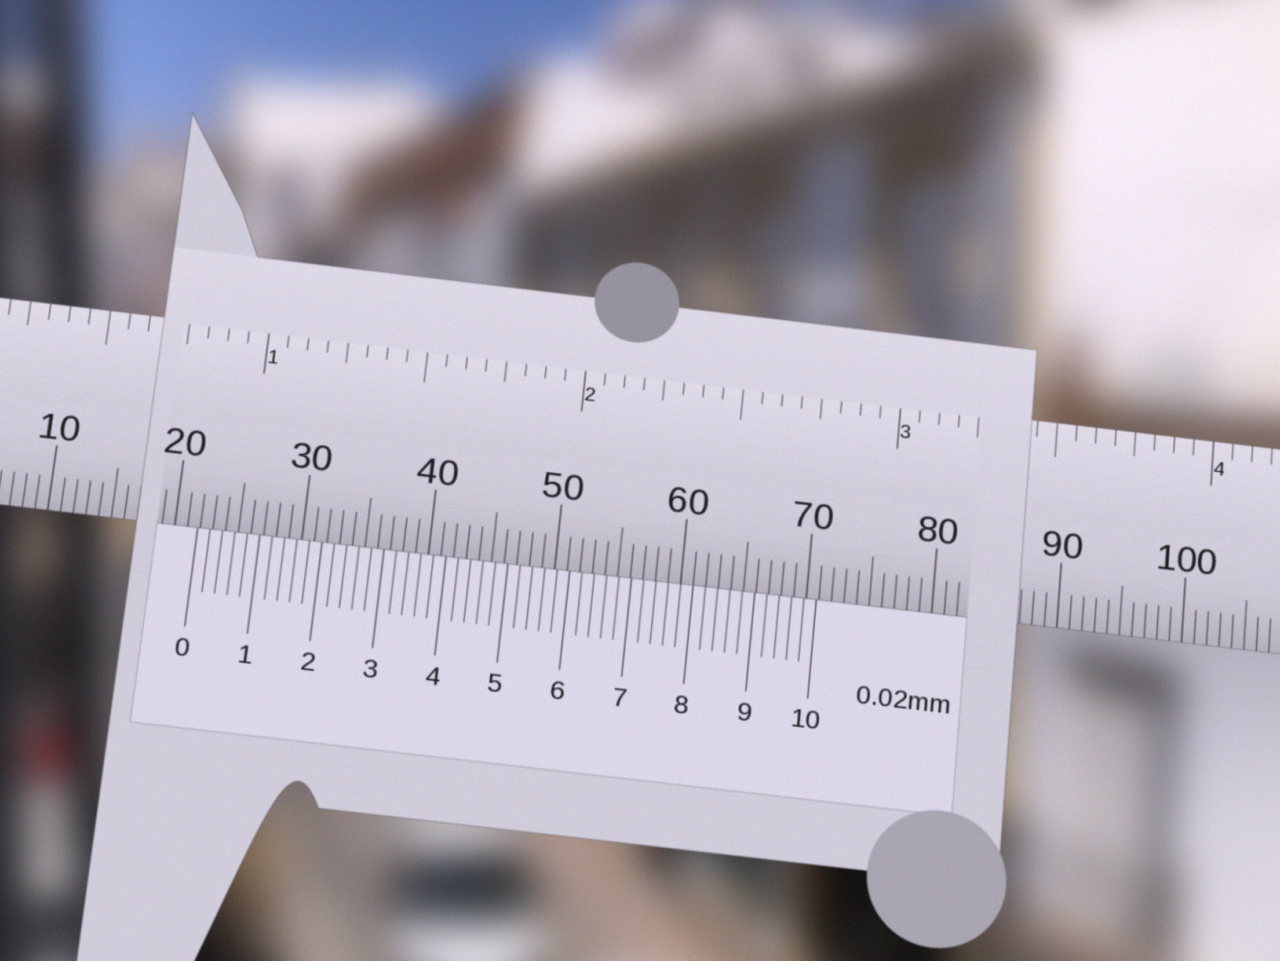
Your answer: {"value": 21.8, "unit": "mm"}
